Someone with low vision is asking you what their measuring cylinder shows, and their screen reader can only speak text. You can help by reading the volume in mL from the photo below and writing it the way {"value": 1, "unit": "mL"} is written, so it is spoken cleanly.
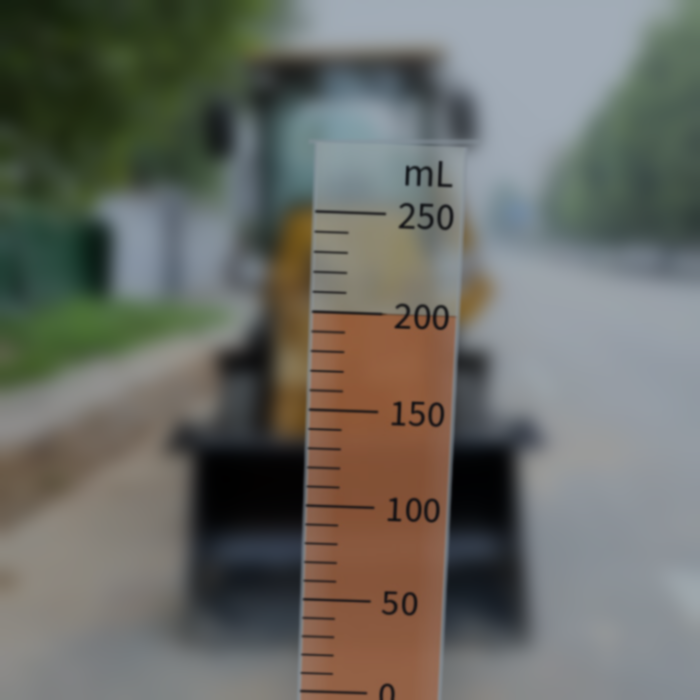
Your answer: {"value": 200, "unit": "mL"}
